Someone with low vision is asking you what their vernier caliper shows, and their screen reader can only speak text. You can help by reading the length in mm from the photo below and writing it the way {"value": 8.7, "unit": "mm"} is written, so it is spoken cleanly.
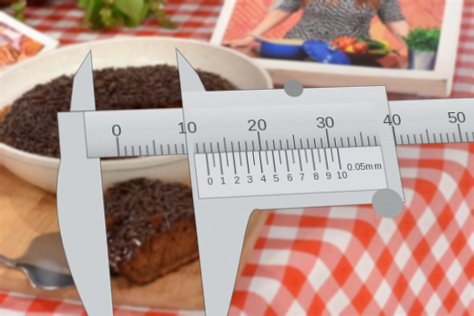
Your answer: {"value": 12.2, "unit": "mm"}
